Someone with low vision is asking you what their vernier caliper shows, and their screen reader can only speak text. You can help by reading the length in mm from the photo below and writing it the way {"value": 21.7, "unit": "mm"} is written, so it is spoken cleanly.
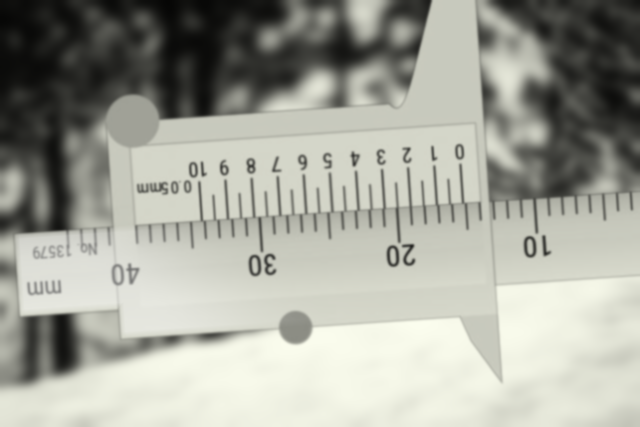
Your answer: {"value": 15.2, "unit": "mm"}
